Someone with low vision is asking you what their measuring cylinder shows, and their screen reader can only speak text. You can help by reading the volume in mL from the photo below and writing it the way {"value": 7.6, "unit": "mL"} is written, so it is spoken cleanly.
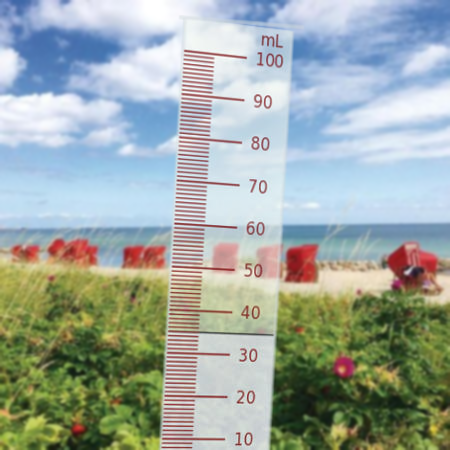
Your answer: {"value": 35, "unit": "mL"}
